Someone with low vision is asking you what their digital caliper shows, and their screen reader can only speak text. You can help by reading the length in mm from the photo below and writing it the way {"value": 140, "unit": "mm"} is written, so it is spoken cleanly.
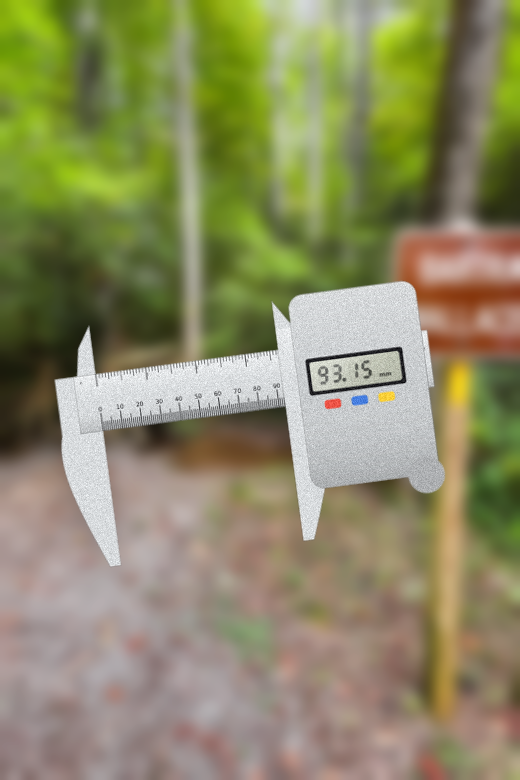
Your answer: {"value": 93.15, "unit": "mm"}
